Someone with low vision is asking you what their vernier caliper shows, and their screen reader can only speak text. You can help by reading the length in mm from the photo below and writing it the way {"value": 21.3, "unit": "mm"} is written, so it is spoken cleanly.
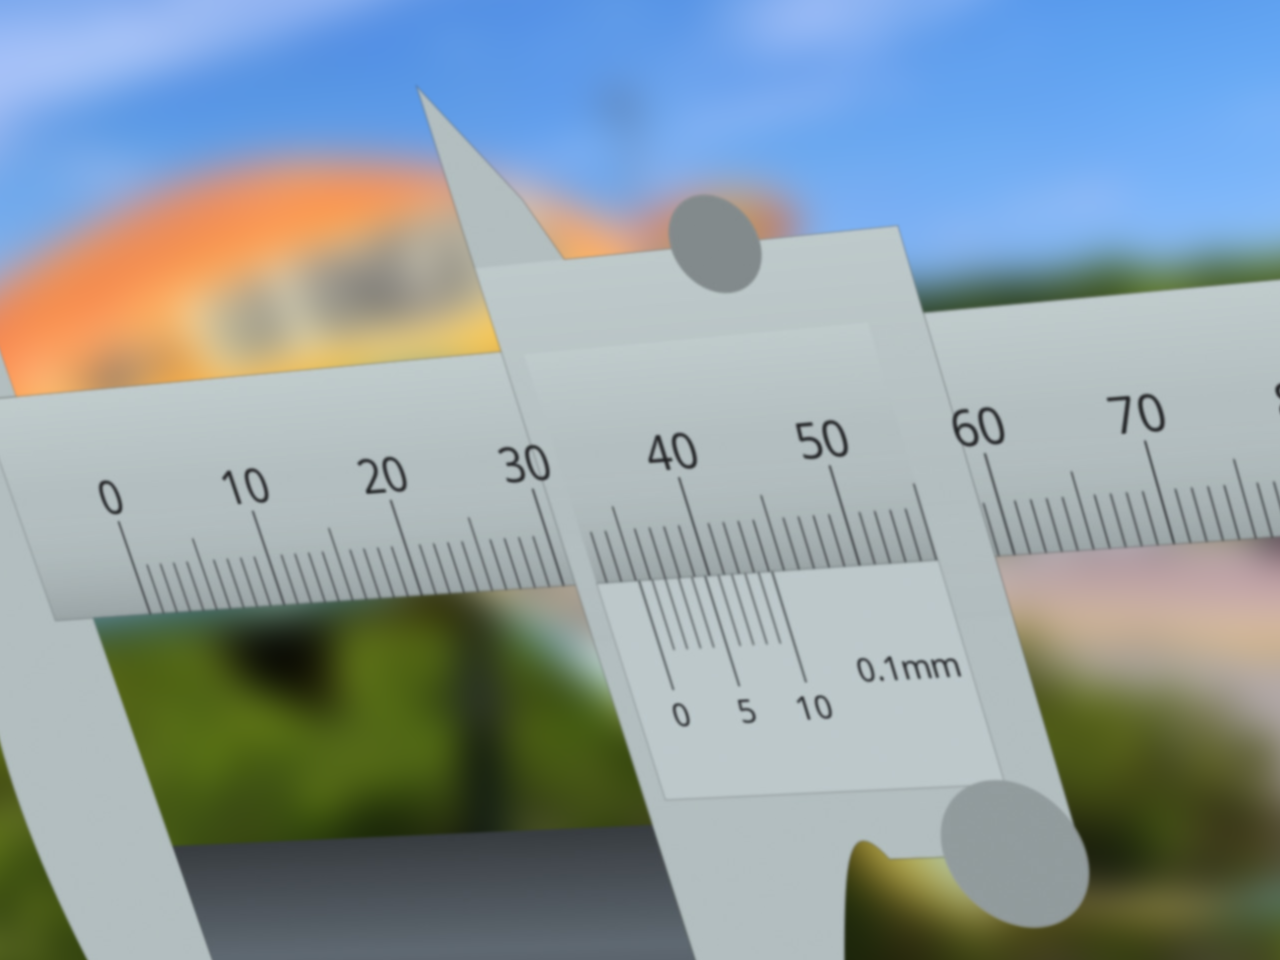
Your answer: {"value": 35.2, "unit": "mm"}
